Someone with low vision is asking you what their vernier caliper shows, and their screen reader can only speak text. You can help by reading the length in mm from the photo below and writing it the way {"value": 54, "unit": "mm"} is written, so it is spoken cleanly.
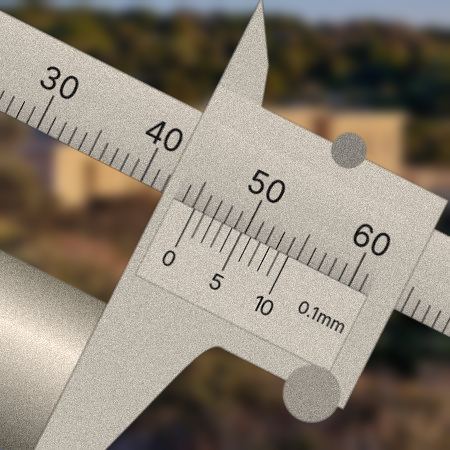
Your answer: {"value": 45.2, "unit": "mm"}
